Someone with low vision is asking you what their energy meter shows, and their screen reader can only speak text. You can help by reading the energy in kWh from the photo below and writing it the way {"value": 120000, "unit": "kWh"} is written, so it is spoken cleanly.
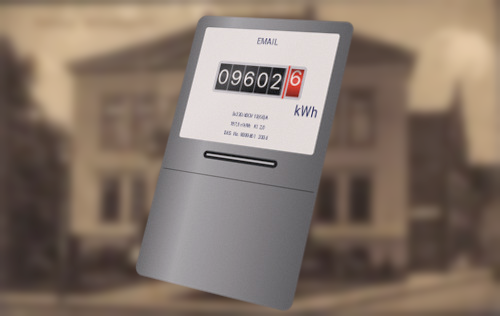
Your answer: {"value": 9602.6, "unit": "kWh"}
